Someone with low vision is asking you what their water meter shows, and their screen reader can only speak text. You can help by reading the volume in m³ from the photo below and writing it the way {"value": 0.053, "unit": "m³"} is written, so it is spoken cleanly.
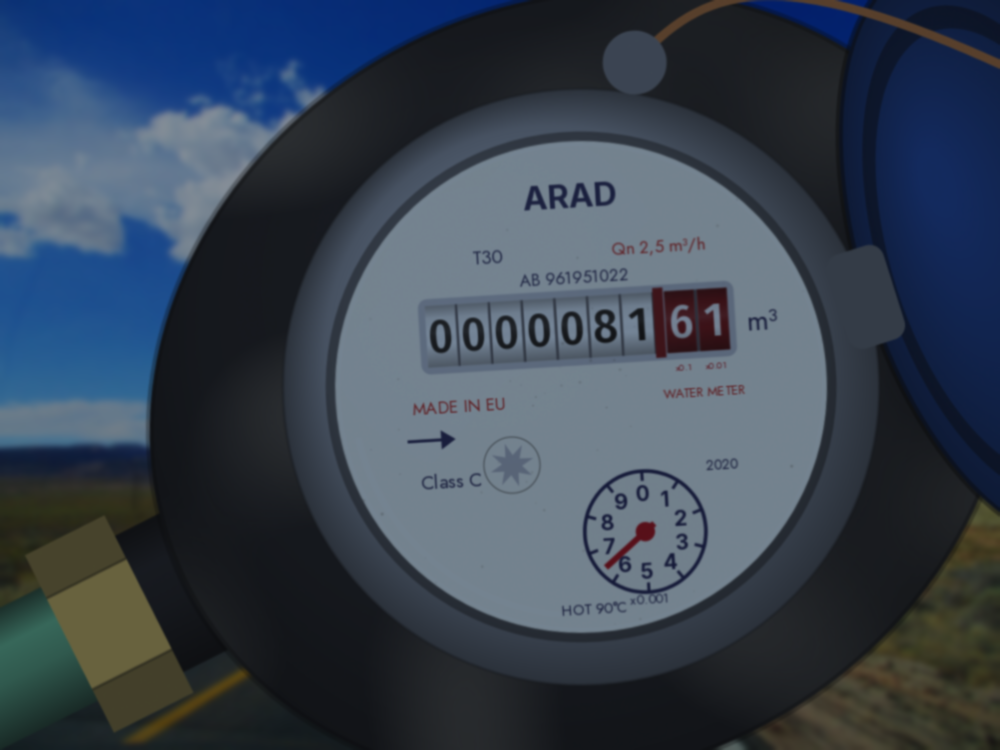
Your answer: {"value": 81.616, "unit": "m³"}
